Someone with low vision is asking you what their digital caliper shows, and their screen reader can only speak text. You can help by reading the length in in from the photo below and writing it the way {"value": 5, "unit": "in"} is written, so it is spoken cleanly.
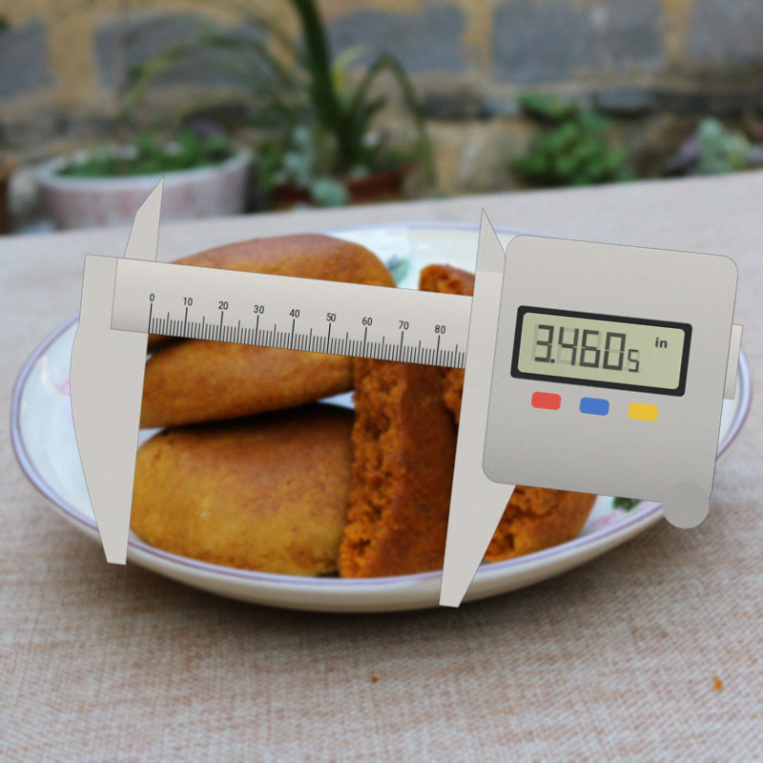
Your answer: {"value": 3.4605, "unit": "in"}
